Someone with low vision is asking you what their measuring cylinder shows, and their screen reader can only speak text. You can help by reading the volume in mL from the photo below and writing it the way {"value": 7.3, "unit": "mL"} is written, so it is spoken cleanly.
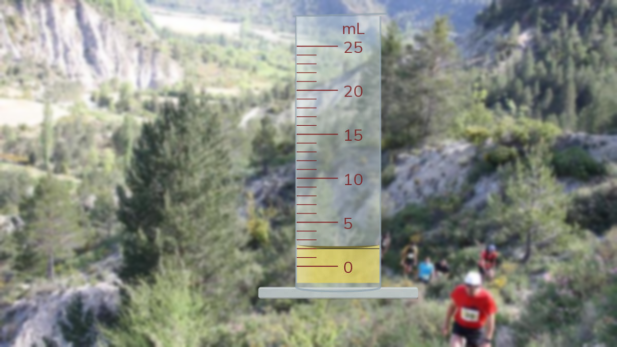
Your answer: {"value": 2, "unit": "mL"}
